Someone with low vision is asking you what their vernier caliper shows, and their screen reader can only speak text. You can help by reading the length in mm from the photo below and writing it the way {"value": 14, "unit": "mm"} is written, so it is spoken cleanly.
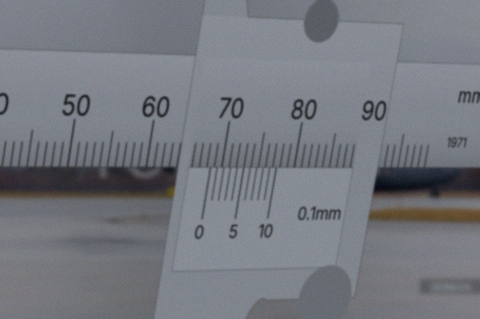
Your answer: {"value": 68.5, "unit": "mm"}
